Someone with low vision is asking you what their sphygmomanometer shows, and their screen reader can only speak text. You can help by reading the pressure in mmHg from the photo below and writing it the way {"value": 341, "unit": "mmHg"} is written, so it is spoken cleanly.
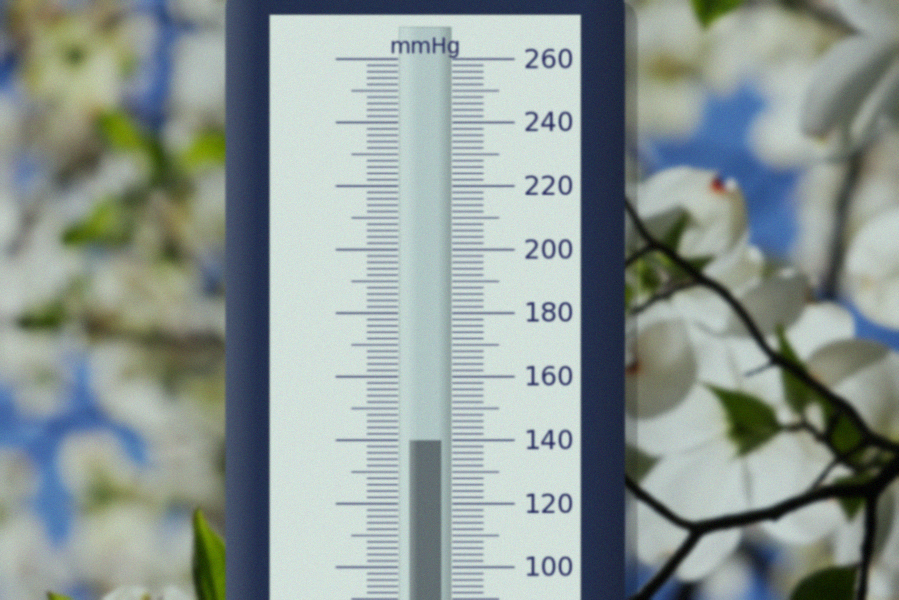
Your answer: {"value": 140, "unit": "mmHg"}
